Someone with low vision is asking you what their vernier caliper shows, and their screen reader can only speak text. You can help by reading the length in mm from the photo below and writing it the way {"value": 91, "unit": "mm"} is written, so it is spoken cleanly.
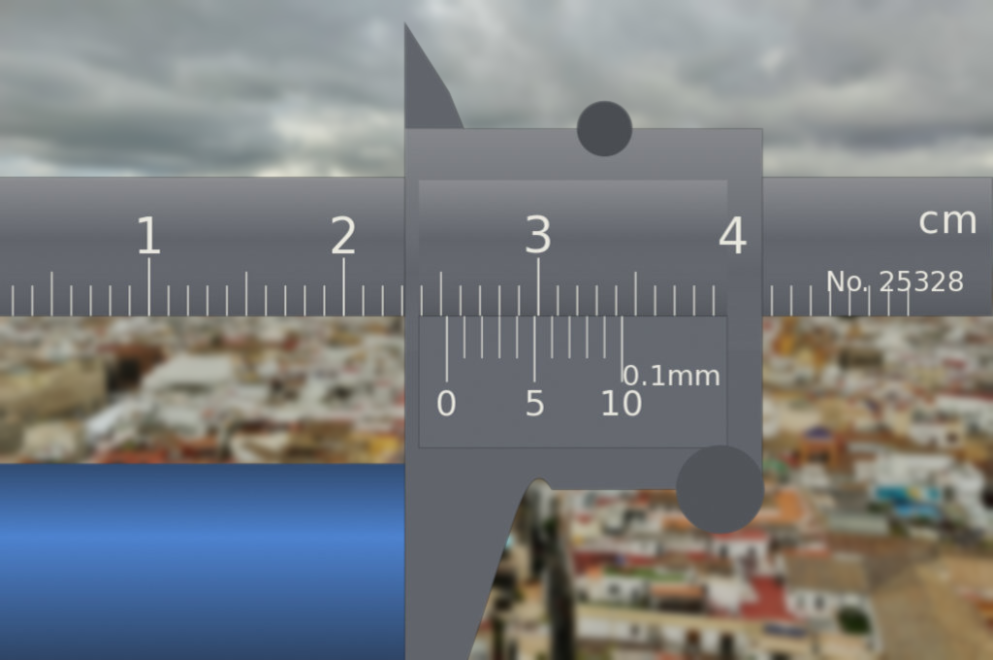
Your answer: {"value": 25.3, "unit": "mm"}
